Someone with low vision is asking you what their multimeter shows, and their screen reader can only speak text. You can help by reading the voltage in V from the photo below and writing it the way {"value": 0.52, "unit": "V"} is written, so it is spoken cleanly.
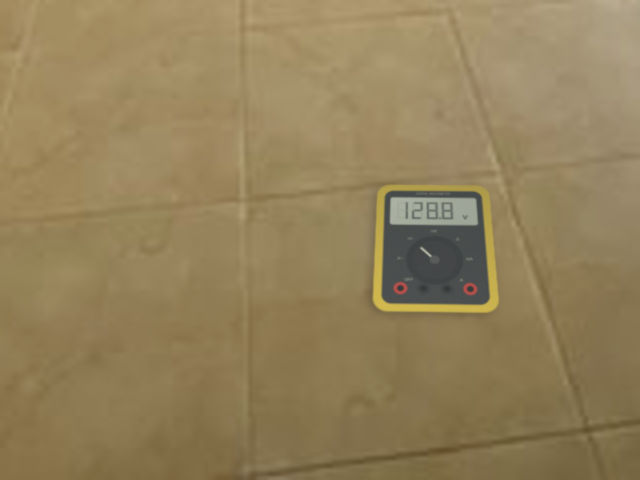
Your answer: {"value": 128.8, "unit": "V"}
